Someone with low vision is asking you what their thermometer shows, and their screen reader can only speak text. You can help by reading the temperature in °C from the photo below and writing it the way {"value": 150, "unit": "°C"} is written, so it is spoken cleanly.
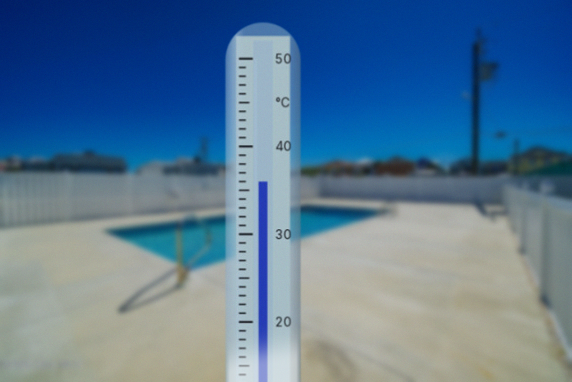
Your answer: {"value": 36, "unit": "°C"}
